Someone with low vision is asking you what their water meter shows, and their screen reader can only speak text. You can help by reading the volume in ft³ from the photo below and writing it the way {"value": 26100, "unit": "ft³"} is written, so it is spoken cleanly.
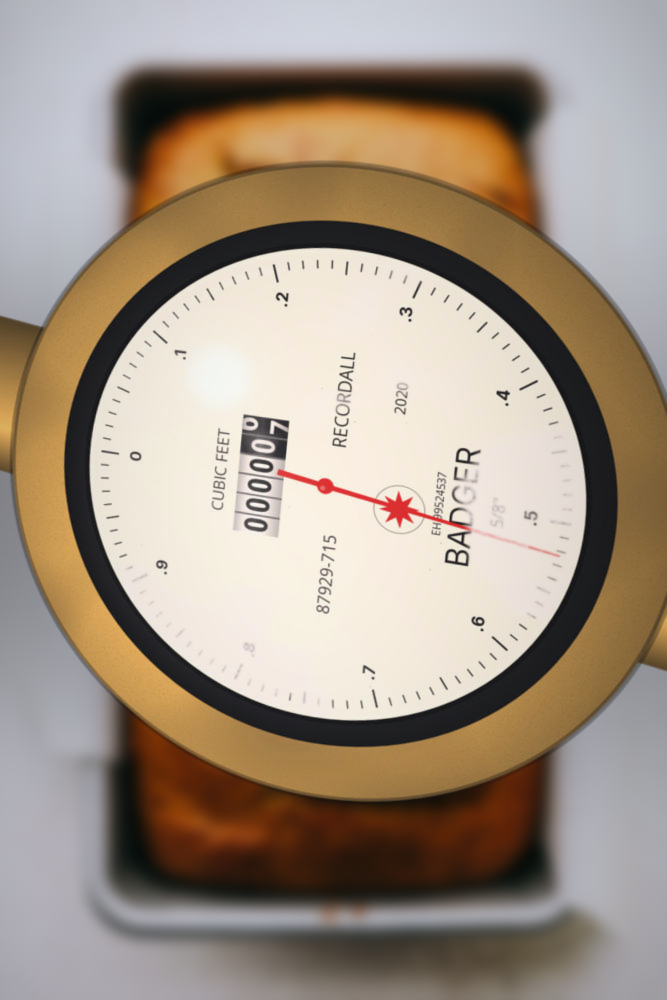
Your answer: {"value": 6.52, "unit": "ft³"}
